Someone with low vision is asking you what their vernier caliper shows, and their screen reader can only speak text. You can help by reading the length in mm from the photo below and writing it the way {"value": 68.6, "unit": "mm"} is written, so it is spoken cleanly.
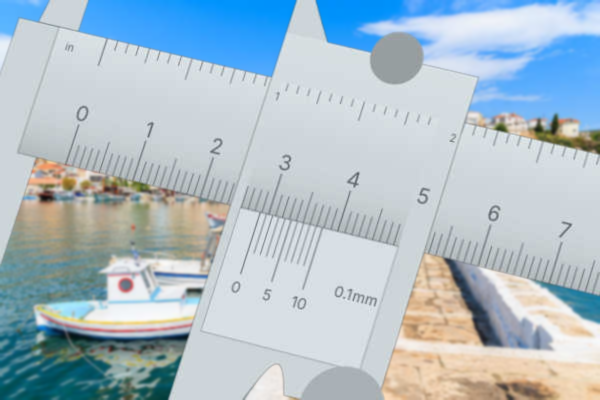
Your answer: {"value": 28.8, "unit": "mm"}
